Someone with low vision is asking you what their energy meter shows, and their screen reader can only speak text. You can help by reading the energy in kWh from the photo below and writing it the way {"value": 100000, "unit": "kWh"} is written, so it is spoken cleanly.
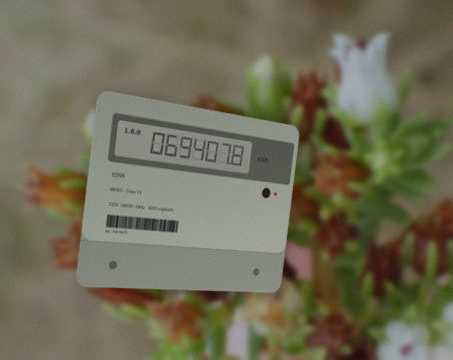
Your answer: {"value": 69407.8, "unit": "kWh"}
